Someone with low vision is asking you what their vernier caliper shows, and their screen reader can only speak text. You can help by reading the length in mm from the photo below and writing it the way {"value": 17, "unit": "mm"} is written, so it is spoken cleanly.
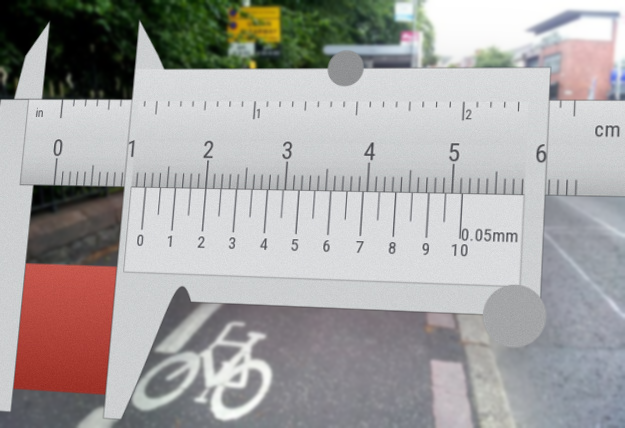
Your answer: {"value": 12.2, "unit": "mm"}
